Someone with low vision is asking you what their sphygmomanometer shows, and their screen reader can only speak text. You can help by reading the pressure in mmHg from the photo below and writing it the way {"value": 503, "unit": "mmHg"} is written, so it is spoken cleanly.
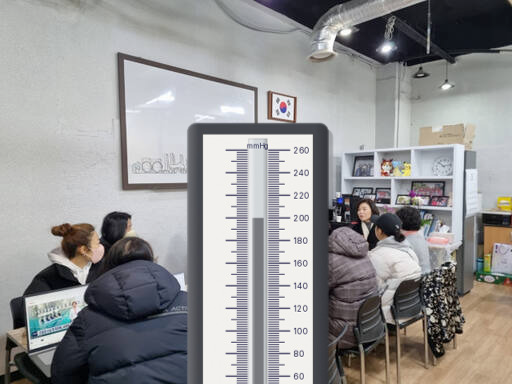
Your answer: {"value": 200, "unit": "mmHg"}
